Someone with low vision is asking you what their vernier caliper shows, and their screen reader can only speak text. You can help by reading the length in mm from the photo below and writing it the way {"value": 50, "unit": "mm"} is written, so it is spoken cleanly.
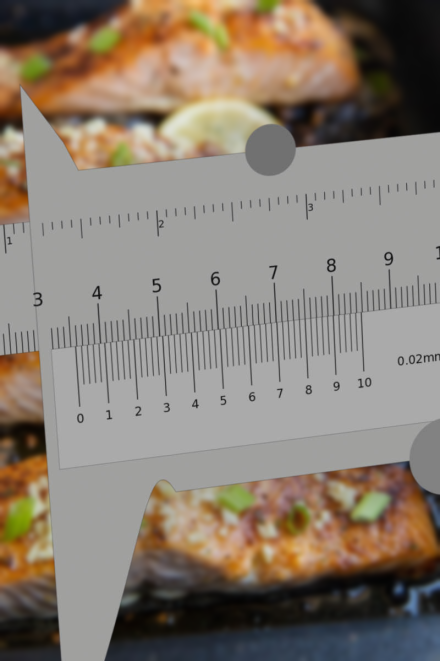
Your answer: {"value": 35.8, "unit": "mm"}
